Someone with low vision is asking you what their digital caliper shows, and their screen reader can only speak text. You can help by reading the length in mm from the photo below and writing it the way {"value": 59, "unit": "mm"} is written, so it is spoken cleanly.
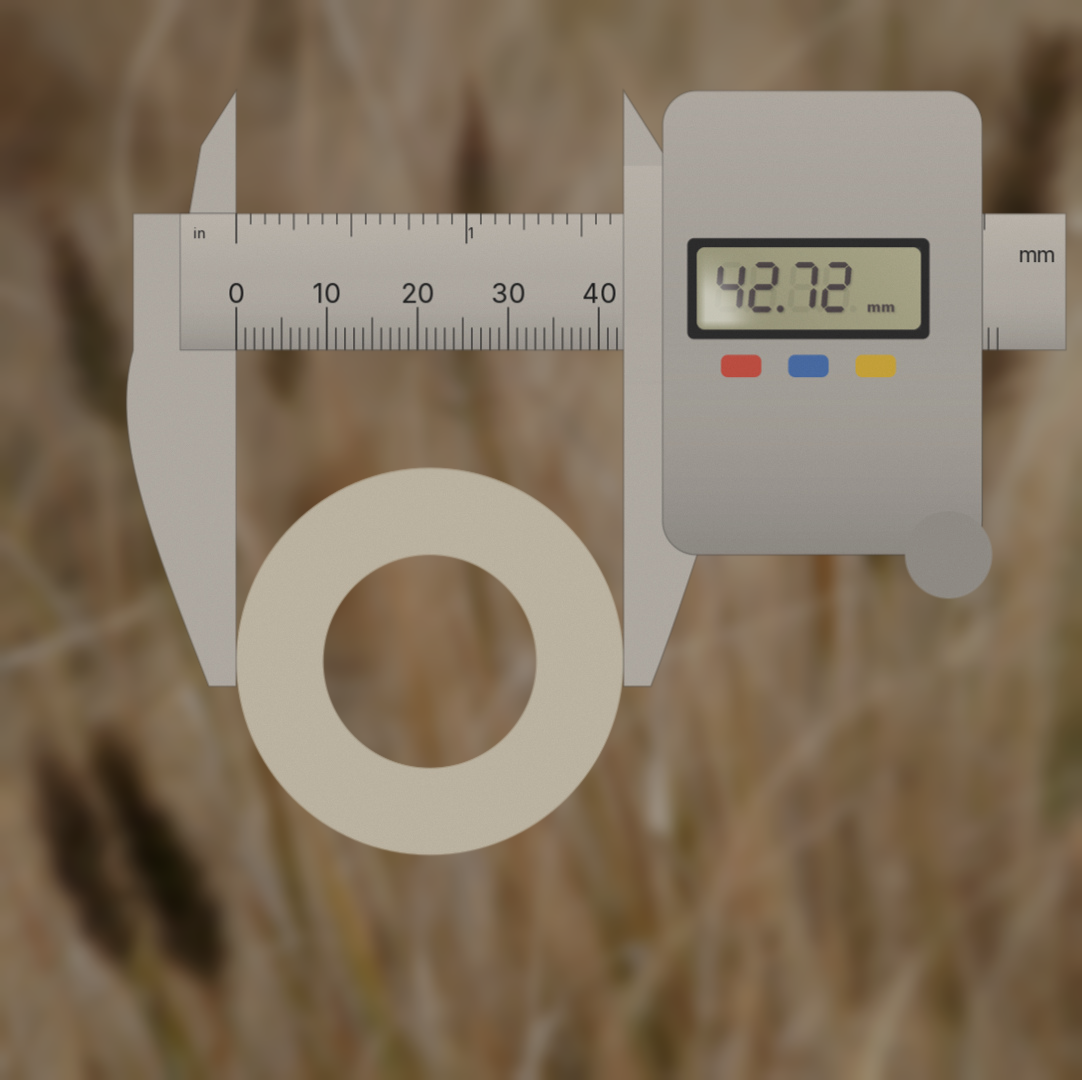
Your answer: {"value": 42.72, "unit": "mm"}
